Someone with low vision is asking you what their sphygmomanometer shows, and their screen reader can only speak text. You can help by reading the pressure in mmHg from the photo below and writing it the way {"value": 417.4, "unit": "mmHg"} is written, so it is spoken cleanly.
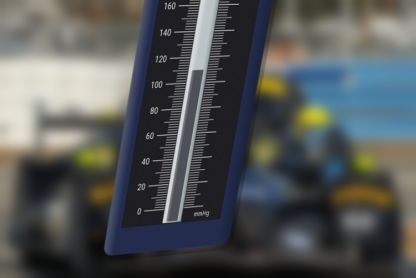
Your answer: {"value": 110, "unit": "mmHg"}
